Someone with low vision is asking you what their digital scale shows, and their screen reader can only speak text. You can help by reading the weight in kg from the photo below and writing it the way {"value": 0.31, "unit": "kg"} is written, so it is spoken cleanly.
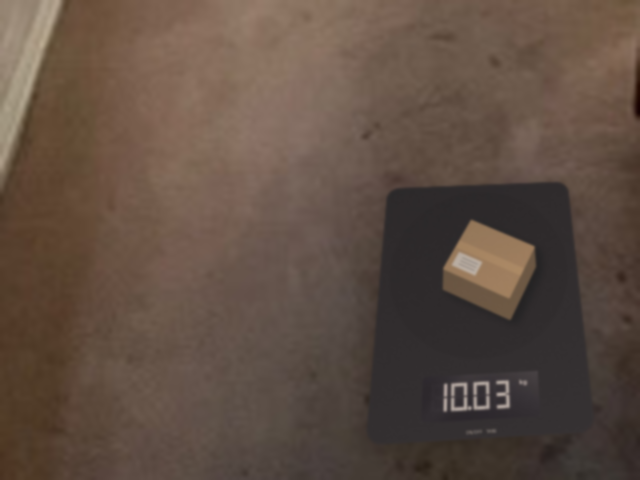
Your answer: {"value": 10.03, "unit": "kg"}
